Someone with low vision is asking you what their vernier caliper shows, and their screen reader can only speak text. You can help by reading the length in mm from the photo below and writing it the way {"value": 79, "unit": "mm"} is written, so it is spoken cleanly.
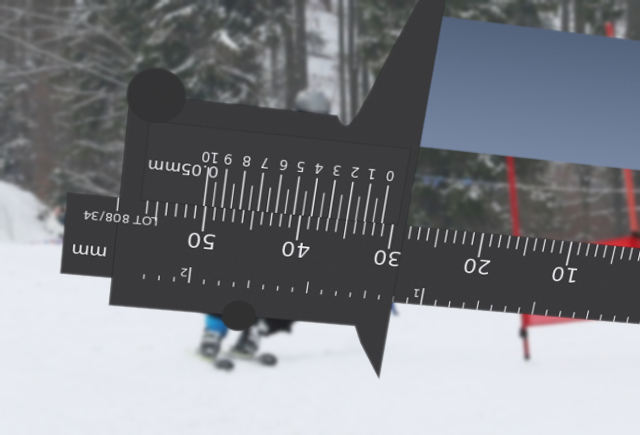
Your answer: {"value": 31.2, "unit": "mm"}
